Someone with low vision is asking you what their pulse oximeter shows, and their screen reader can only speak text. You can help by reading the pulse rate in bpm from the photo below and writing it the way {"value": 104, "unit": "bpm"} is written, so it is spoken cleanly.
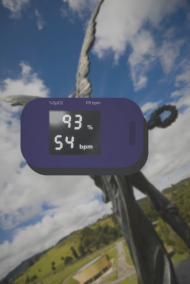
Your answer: {"value": 54, "unit": "bpm"}
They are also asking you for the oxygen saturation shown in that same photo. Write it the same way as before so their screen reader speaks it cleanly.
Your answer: {"value": 93, "unit": "%"}
